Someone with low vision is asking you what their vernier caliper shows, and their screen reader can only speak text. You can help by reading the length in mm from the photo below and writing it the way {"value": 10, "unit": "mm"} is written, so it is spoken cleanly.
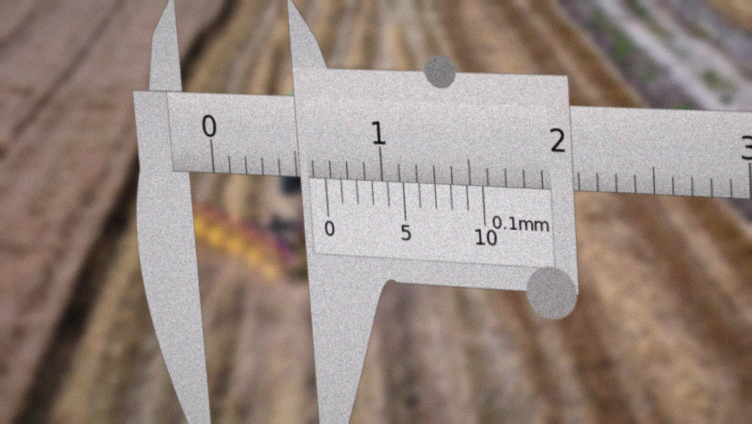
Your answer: {"value": 6.7, "unit": "mm"}
